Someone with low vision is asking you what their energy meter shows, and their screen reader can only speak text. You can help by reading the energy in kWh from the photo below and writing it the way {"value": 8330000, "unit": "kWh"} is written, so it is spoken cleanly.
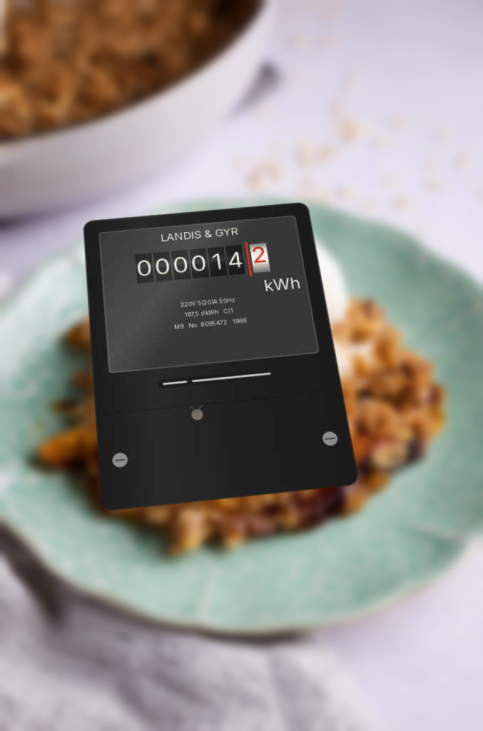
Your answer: {"value": 14.2, "unit": "kWh"}
